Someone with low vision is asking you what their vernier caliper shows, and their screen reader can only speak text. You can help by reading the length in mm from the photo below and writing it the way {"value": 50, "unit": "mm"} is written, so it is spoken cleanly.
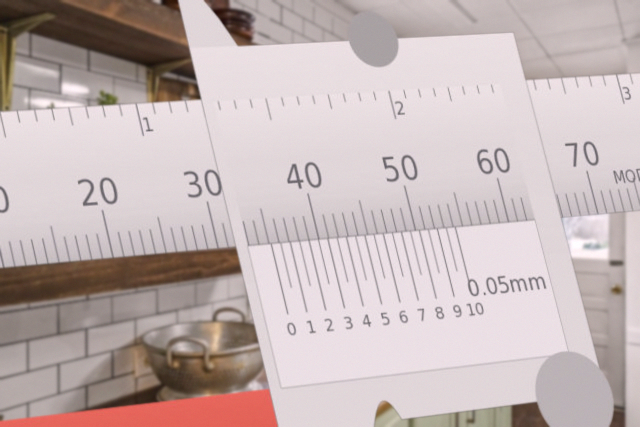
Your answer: {"value": 35.2, "unit": "mm"}
